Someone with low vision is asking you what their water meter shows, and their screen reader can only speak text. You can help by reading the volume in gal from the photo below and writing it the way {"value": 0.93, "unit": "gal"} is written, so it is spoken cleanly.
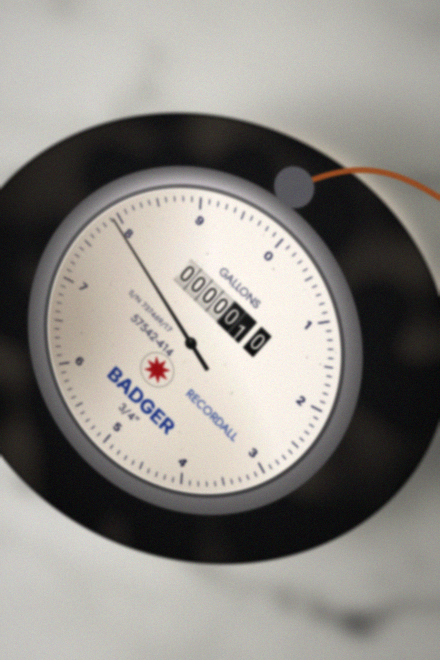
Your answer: {"value": 7.9, "unit": "gal"}
